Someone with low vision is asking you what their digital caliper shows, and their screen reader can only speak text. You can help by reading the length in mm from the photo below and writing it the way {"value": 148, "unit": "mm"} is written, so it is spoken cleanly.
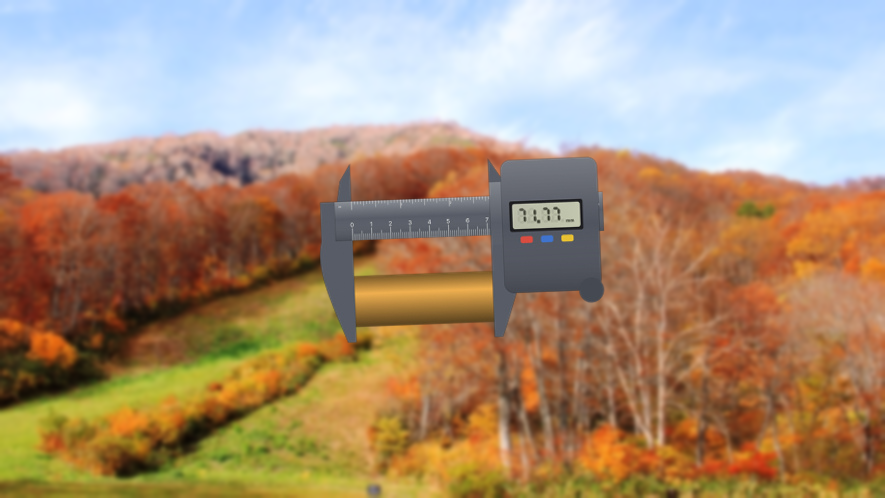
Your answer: {"value": 71.77, "unit": "mm"}
